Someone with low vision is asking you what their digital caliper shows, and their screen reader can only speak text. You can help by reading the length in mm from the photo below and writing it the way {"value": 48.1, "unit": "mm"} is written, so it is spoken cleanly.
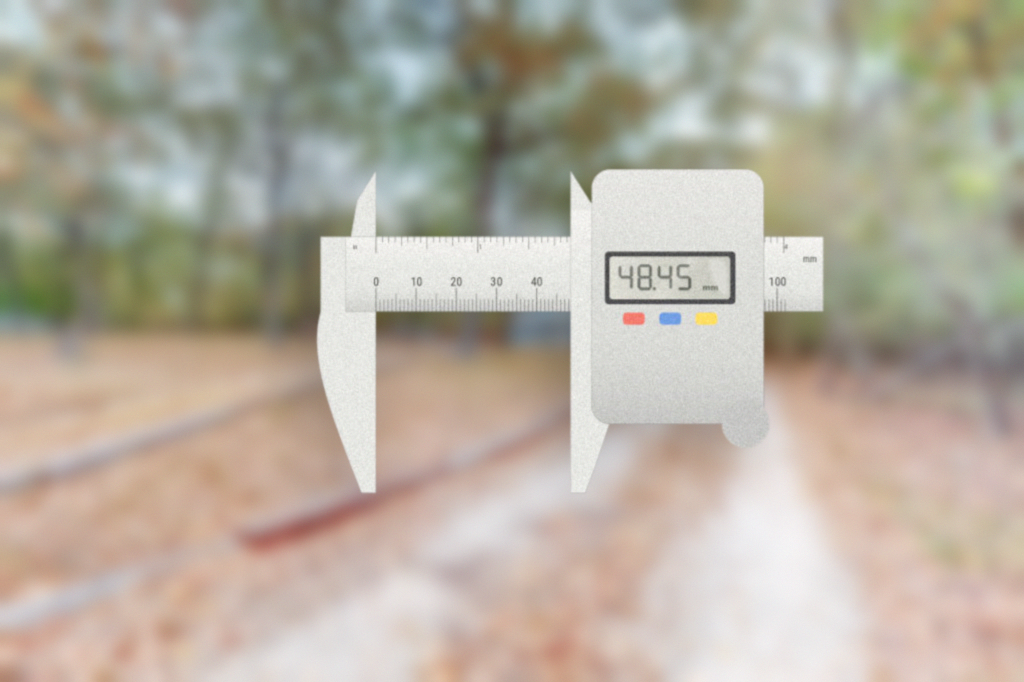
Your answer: {"value": 48.45, "unit": "mm"}
